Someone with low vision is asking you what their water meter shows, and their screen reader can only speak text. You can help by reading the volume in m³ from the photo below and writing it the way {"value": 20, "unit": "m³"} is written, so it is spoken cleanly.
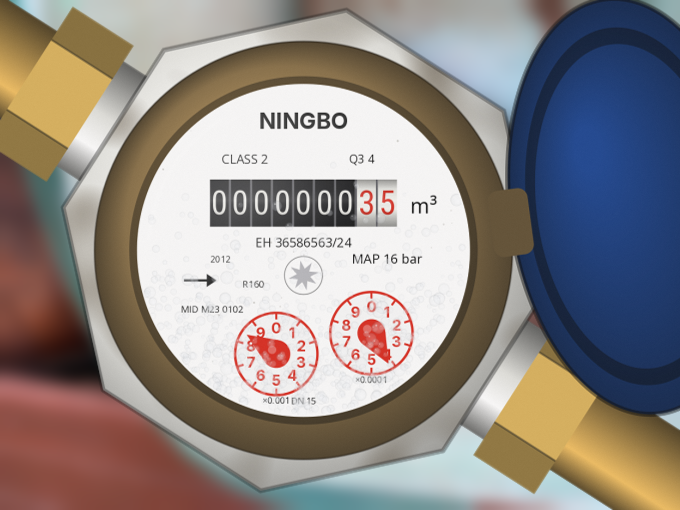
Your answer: {"value": 0.3584, "unit": "m³"}
